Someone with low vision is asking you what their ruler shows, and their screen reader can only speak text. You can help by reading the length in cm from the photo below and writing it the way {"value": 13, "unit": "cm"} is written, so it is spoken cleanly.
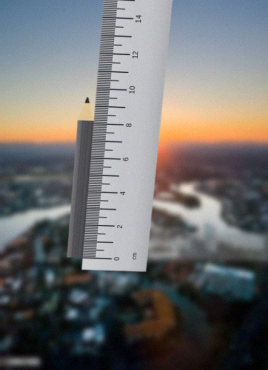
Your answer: {"value": 9.5, "unit": "cm"}
